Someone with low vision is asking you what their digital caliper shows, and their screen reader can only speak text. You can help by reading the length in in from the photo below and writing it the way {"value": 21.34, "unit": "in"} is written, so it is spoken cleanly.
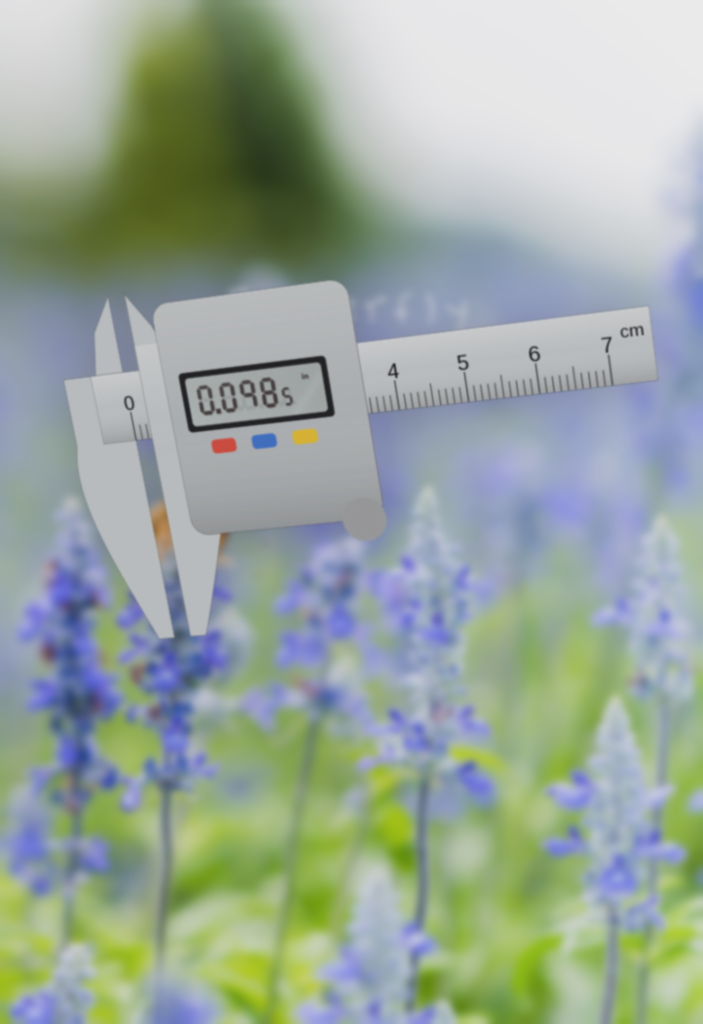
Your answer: {"value": 0.0985, "unit": "in"}
